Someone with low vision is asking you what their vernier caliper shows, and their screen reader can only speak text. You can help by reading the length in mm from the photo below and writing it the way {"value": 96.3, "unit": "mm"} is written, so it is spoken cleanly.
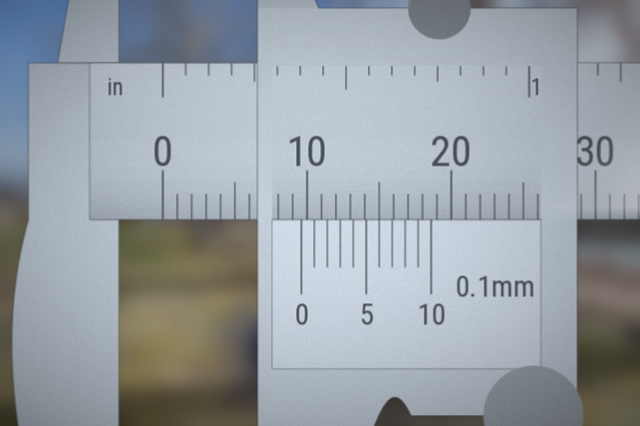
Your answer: {"value": 9.6, "unit": "mm"}
